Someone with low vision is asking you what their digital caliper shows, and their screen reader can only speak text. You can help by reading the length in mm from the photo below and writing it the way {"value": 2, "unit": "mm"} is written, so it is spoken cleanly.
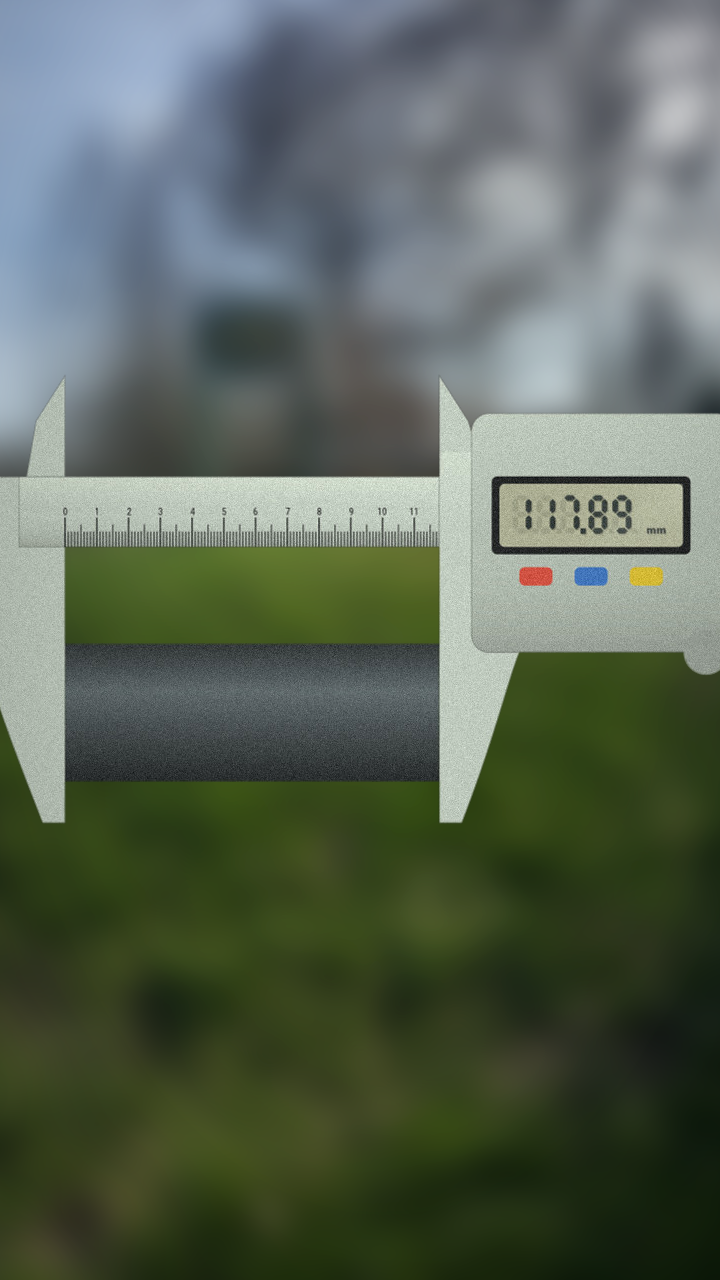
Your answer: {"value": 117.89, "unit": "mm"}
